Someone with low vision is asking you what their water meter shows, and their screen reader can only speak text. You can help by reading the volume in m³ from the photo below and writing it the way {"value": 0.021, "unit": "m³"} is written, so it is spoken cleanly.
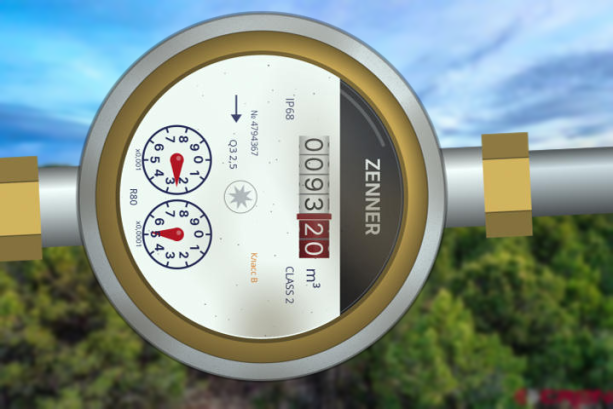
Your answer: {"value": 93.2025, "unit": "m³"}
